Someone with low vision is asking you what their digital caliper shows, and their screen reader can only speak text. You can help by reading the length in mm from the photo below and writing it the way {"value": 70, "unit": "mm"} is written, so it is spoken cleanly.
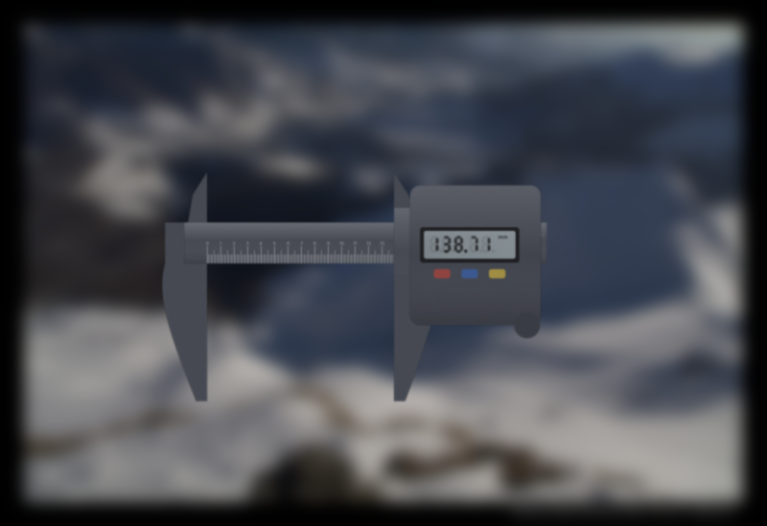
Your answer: {"value": 138.71, "unit": "mm"}
